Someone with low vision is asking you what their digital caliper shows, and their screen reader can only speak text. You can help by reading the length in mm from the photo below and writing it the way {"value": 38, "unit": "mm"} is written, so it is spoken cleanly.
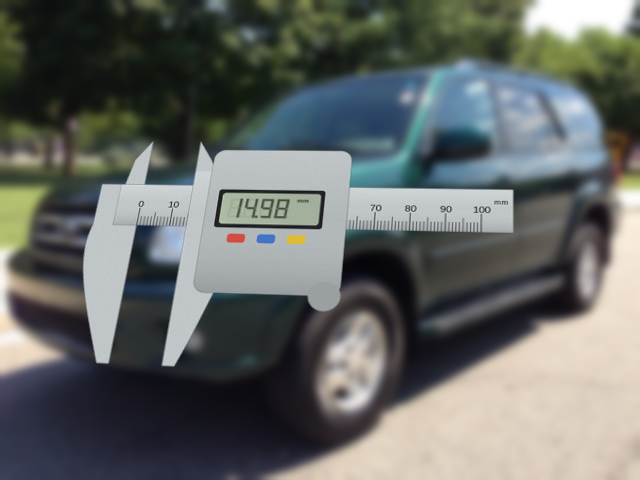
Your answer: {"value": 14.98, "unit": "mm"}
